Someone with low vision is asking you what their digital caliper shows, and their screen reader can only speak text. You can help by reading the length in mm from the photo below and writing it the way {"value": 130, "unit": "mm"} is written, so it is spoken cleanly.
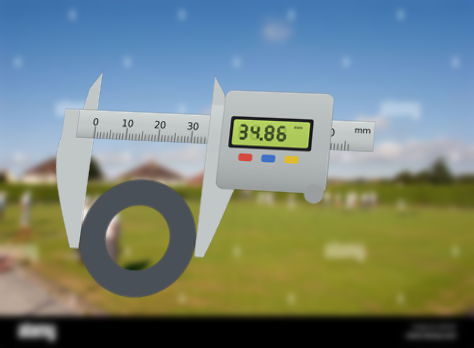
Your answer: {"value": 34.86, "unit": "mm"}
